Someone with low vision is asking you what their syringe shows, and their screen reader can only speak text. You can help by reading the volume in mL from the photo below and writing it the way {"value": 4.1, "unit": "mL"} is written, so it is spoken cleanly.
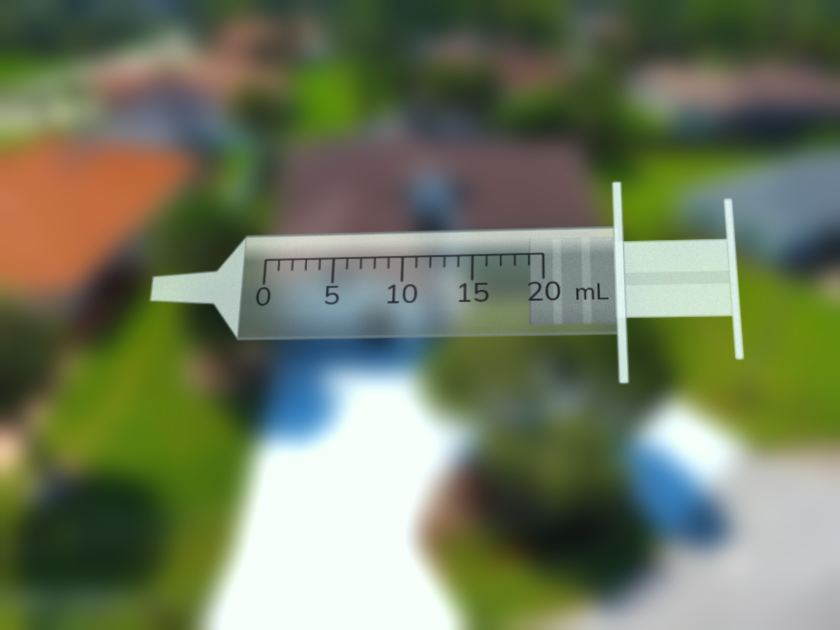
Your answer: {"value": 19, "unit": "mL"}
